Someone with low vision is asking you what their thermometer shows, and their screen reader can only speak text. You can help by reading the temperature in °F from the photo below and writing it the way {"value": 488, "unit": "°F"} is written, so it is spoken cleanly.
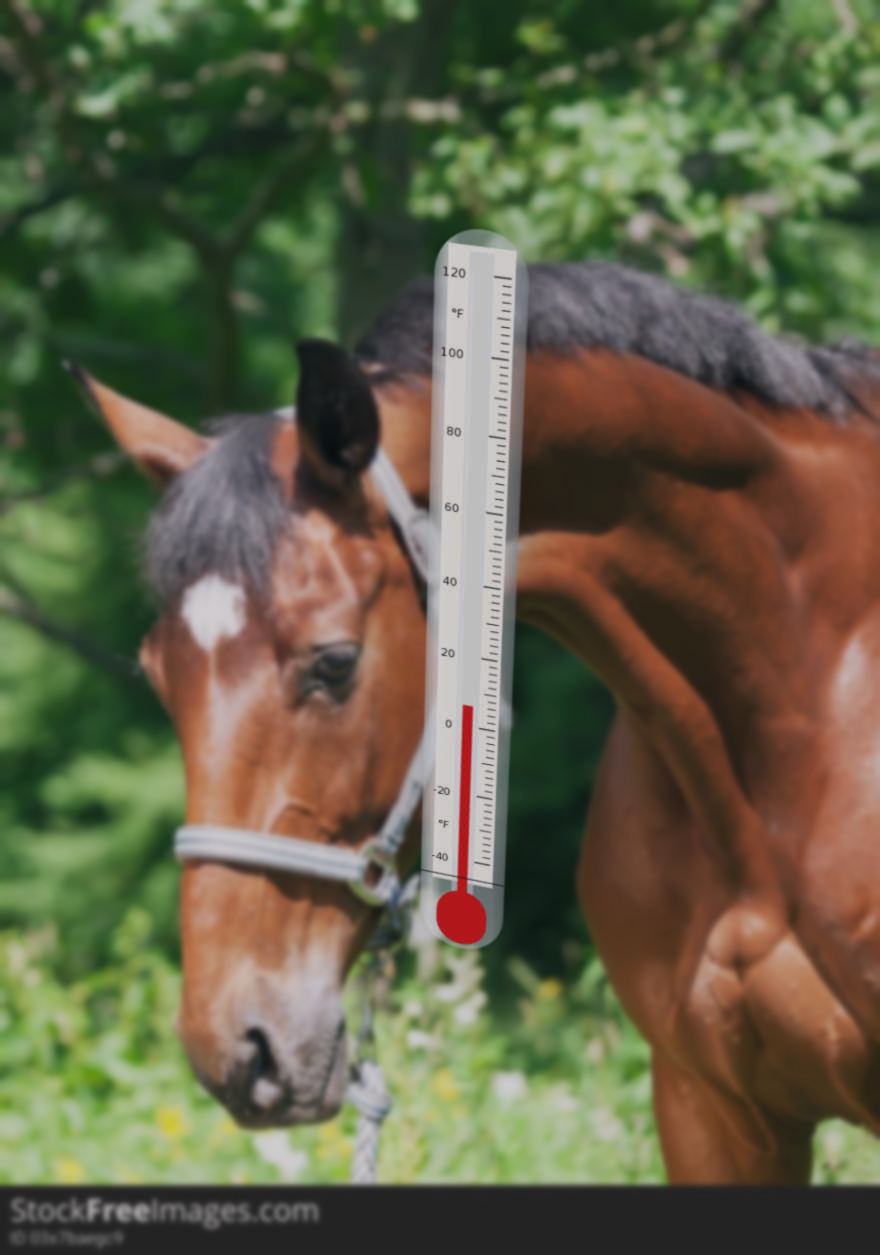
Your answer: {"value": 6, "unit": "°F"}
